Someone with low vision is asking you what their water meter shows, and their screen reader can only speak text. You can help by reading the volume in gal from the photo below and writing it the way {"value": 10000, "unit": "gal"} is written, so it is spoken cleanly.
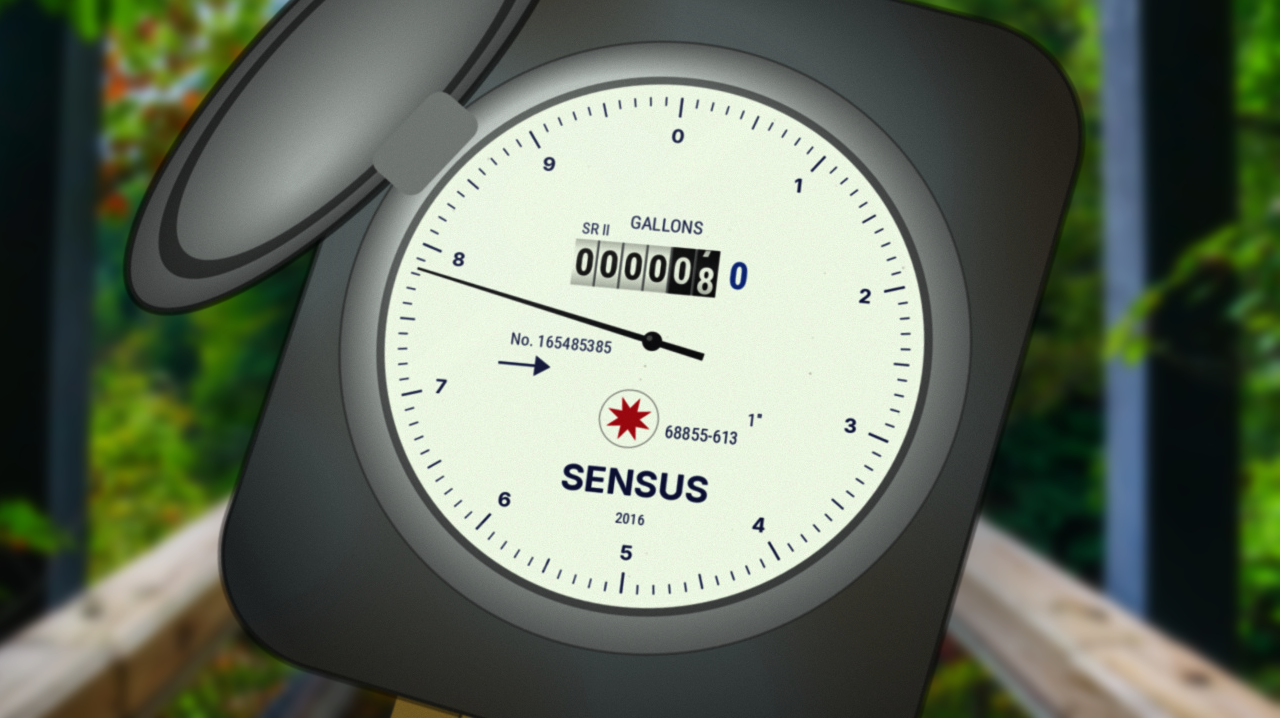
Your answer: {"value": 77.8, "unit": "gal"}
